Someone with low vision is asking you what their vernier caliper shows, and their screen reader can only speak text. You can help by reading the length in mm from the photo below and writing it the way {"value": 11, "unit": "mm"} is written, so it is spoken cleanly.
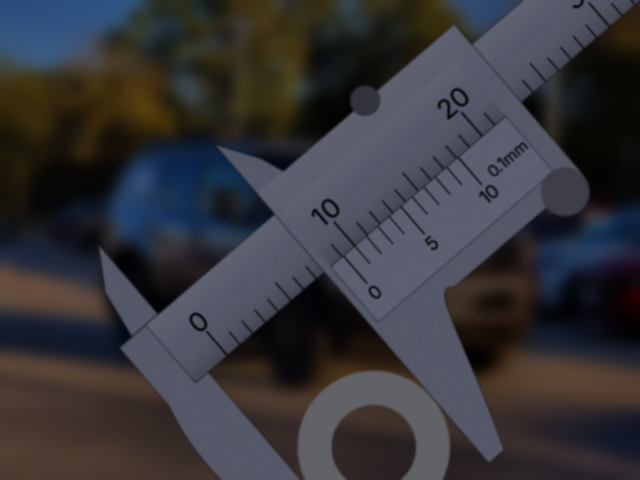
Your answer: {"value": 9.1, "unit": "mm"}
